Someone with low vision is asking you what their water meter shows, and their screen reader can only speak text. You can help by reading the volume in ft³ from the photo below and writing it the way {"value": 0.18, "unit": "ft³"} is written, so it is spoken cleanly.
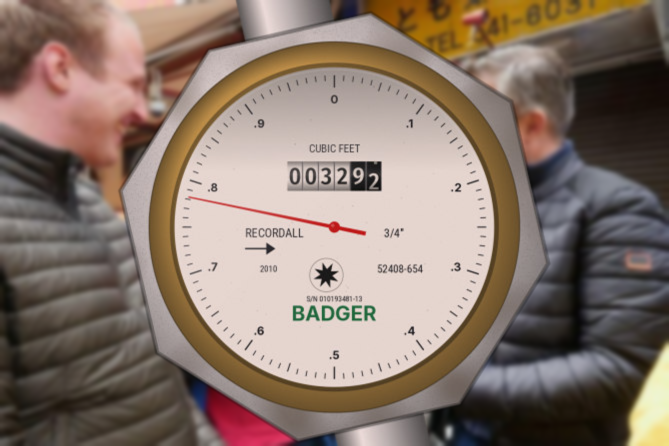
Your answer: {"value": 3291.78, "unit": "ft³"}
